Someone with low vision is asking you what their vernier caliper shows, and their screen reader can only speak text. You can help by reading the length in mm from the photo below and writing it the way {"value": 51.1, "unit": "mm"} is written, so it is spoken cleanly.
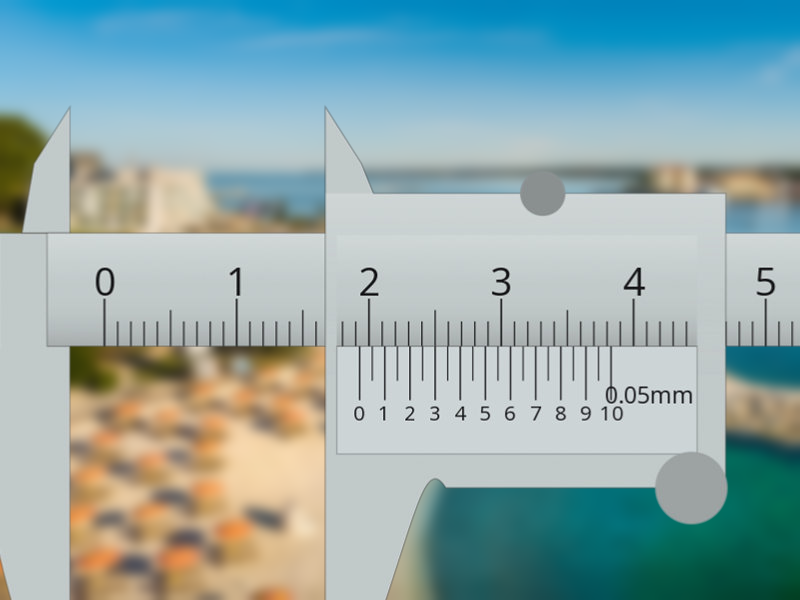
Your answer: {"value": 19.3, "unit": "mm"}
